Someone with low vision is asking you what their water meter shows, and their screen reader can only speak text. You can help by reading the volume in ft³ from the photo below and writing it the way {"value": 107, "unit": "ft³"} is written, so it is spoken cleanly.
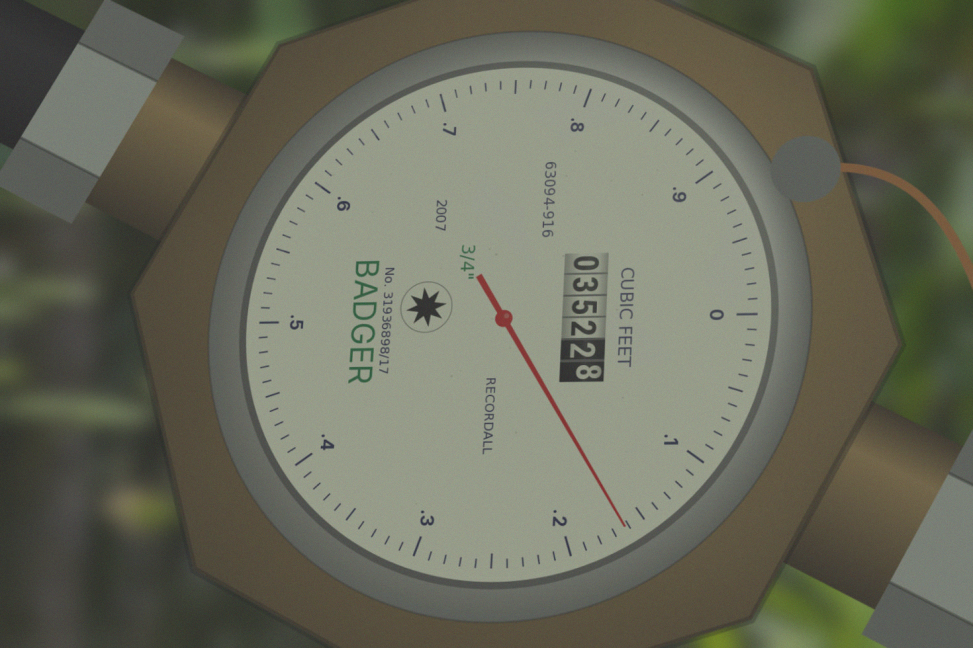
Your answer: {"value": 35228.16, "unit": "ft³"}
